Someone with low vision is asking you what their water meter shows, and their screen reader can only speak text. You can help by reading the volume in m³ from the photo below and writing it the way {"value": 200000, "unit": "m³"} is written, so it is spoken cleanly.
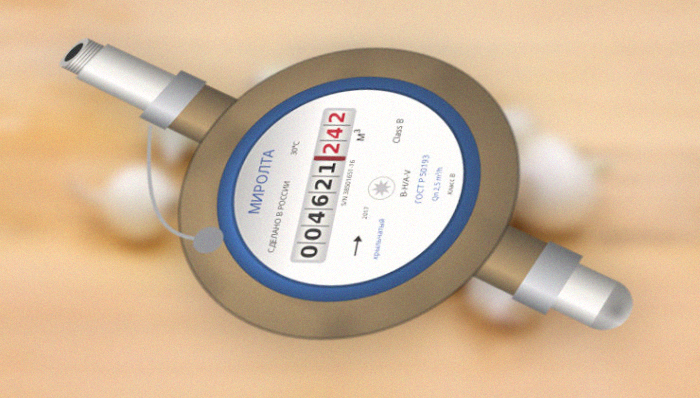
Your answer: {"value": 4621.242, "unit": "m³"}
